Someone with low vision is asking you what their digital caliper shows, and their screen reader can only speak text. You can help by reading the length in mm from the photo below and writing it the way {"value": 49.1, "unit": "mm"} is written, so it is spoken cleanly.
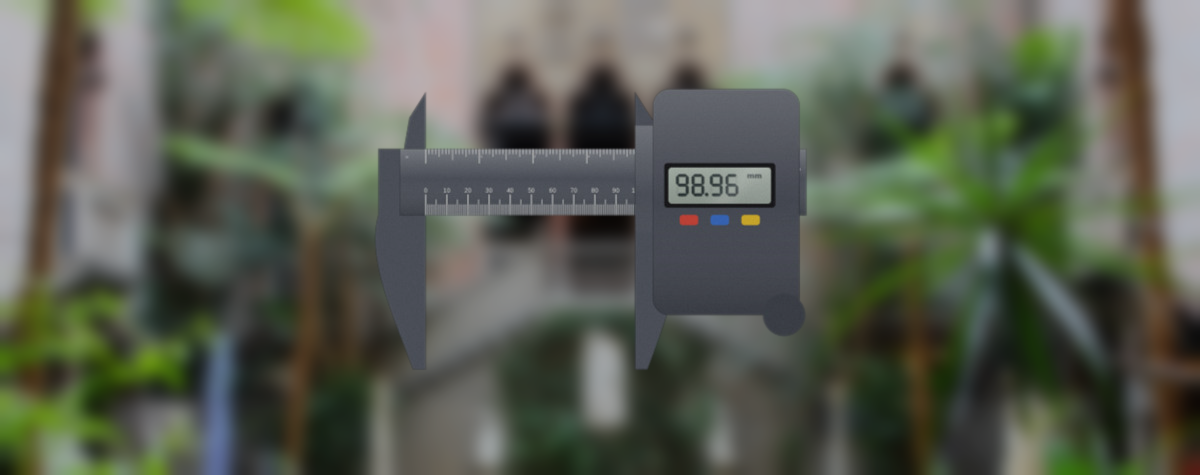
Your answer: {"value": 98.96, "unit": "mm"}
